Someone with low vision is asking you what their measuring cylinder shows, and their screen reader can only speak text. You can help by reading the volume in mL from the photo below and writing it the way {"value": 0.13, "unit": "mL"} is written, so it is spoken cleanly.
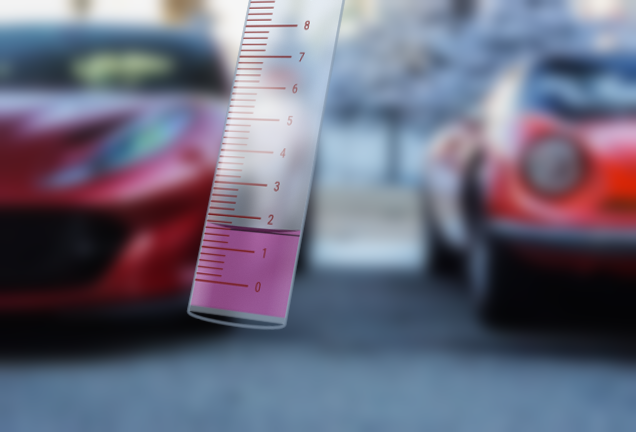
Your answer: {"value": 1.6, "unit": "mL"}
